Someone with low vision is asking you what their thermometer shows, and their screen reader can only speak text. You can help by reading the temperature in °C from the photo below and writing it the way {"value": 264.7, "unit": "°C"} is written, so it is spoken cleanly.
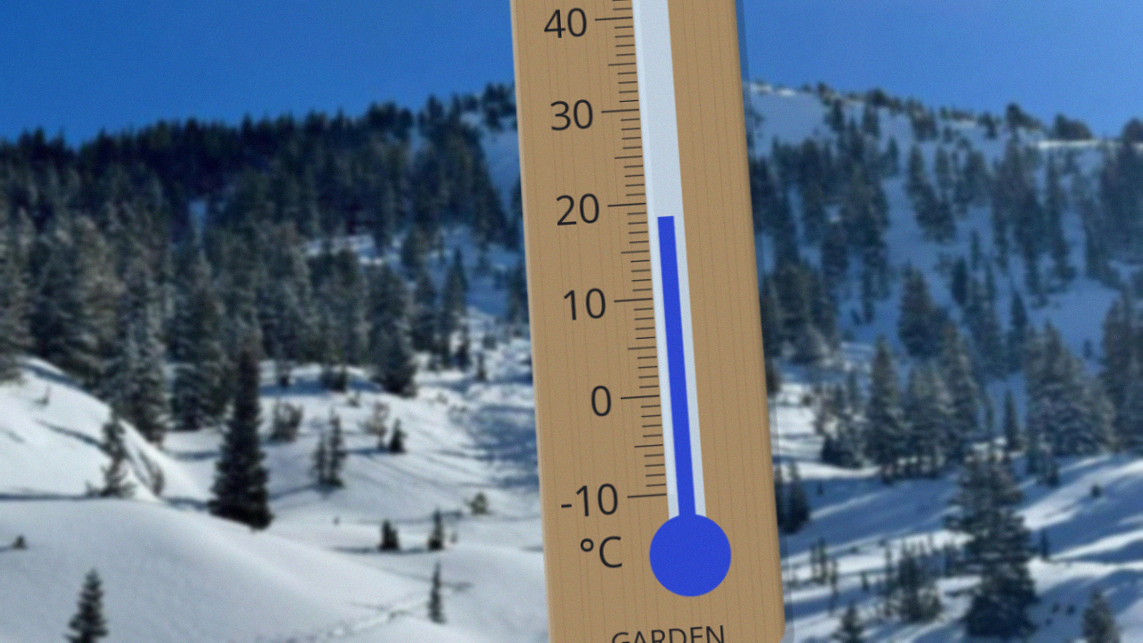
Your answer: {"value": 18.5, "unit": "°C"}
